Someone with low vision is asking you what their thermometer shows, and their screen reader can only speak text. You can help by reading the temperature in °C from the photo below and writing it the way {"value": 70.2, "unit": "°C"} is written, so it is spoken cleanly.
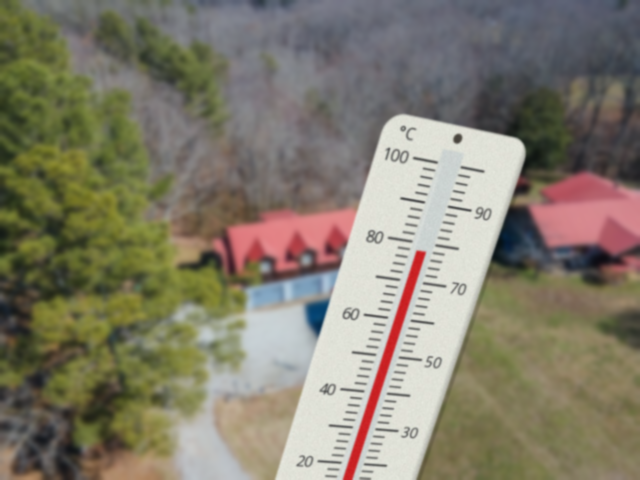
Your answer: {"value": 78, "unit": "°C"}
